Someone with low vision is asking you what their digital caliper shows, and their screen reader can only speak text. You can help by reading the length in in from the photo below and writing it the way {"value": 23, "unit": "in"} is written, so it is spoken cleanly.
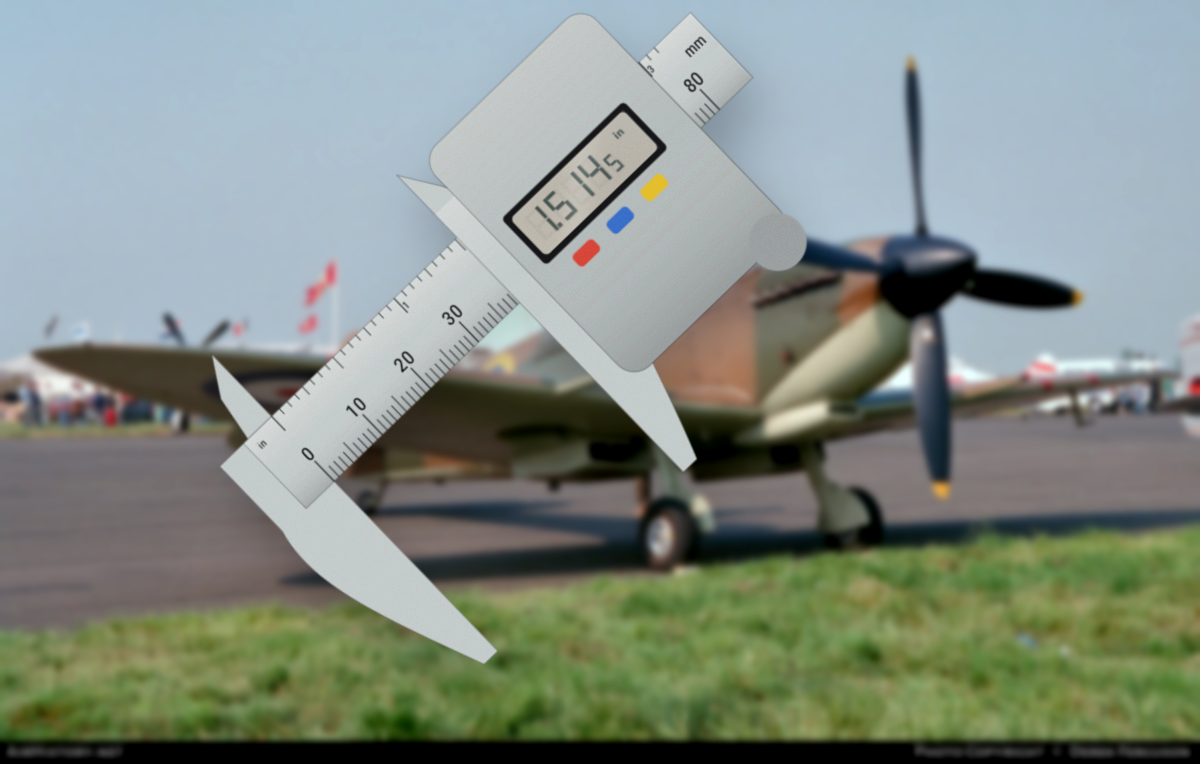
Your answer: {"value": 1.5145, "unit": "in"}
